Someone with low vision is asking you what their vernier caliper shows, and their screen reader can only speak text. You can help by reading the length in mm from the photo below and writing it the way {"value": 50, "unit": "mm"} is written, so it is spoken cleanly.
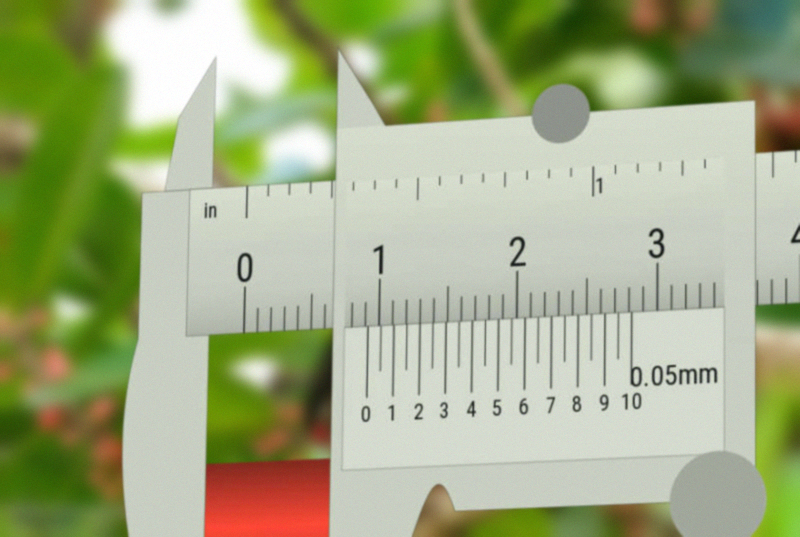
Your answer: {"value": 9.2, "unit": "mm"}
